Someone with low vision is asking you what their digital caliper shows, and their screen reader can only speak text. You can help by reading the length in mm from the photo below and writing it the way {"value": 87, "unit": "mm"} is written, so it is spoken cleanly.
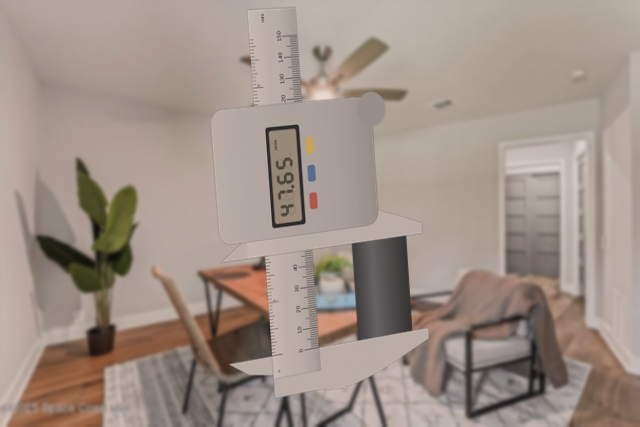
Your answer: {"value": 47.65, "unit": "mm"}
